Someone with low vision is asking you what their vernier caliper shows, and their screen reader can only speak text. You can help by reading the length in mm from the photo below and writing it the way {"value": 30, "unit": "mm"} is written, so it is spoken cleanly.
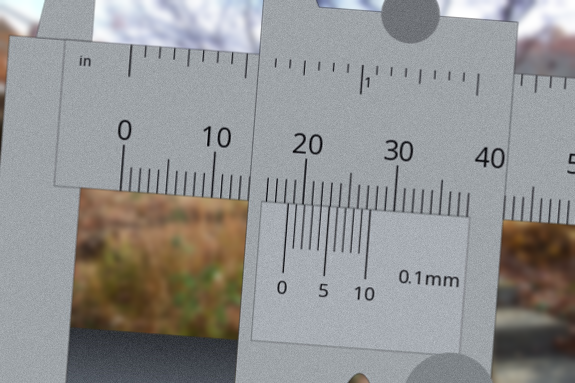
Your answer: {"value": 18.4, "unit": "mm"}
